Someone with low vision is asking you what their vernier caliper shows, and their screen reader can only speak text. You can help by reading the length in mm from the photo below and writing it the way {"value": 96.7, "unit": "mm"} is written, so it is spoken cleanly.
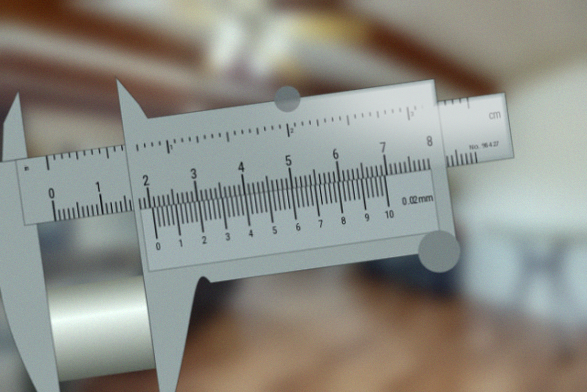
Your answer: {"value": 20.5, "unit": "mm"}
